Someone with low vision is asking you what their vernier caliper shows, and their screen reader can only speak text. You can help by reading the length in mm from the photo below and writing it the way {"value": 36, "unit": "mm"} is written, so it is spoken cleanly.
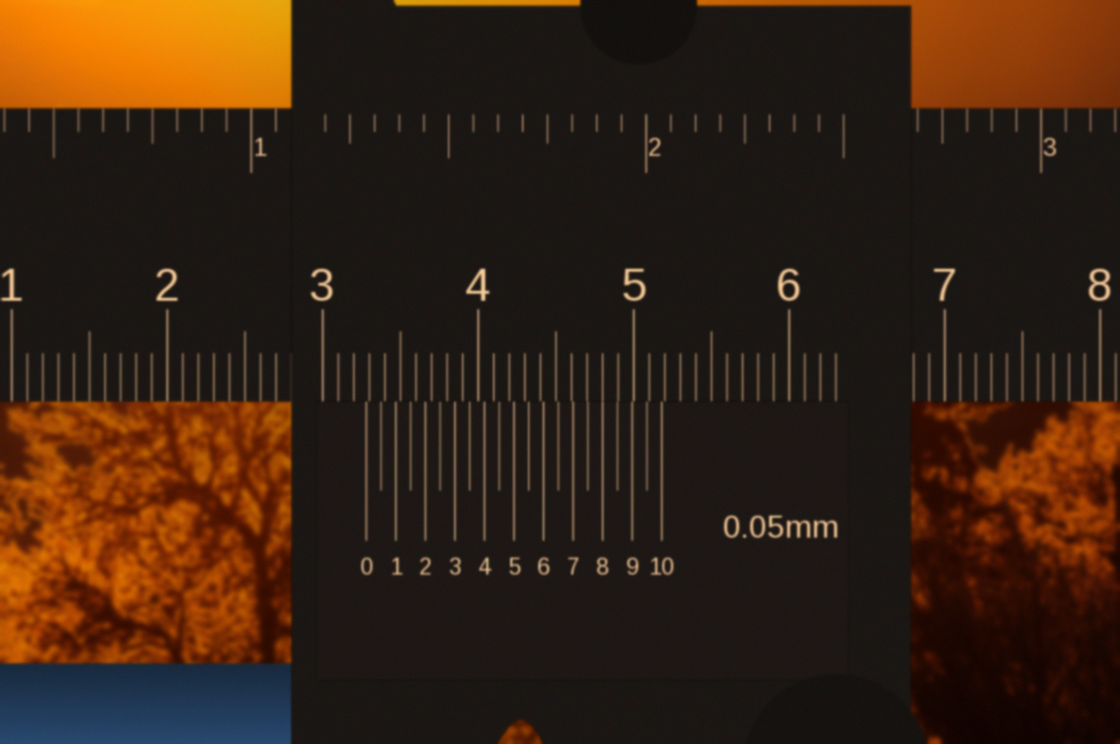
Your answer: {"value": 32.8, "unit": "mm"}
